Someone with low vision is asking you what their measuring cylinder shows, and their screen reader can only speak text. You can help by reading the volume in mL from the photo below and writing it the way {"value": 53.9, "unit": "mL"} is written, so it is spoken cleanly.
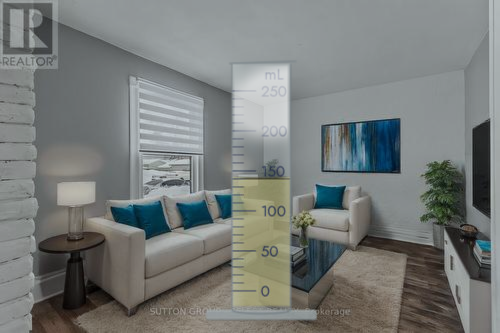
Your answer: {"value": 140, "unit": "mL"}
